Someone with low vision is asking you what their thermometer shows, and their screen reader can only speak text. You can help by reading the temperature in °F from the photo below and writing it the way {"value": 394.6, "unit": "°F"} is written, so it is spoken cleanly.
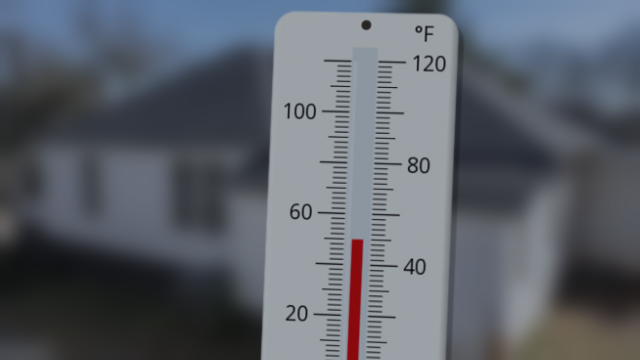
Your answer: {"value": 50, "unit": "°F"}
